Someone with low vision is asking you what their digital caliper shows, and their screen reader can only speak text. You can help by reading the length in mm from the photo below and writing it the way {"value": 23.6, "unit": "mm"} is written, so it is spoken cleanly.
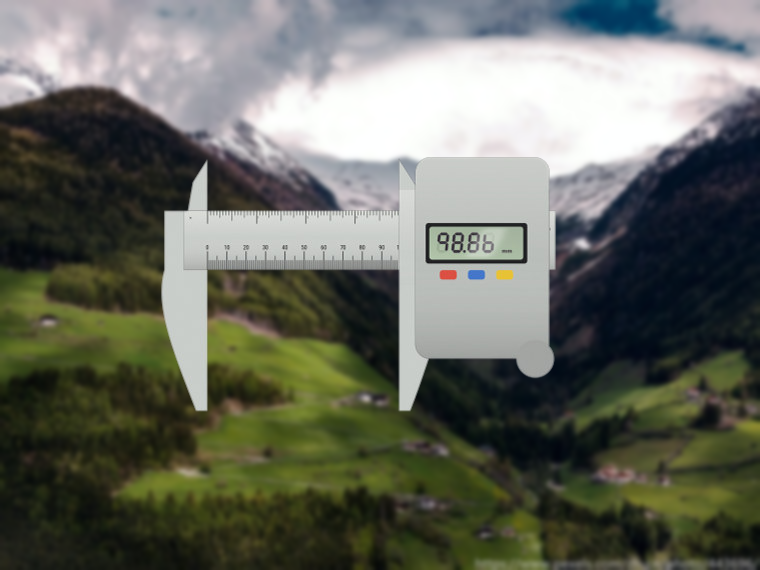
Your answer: {"value": 98.86, "unit": "mm"}
